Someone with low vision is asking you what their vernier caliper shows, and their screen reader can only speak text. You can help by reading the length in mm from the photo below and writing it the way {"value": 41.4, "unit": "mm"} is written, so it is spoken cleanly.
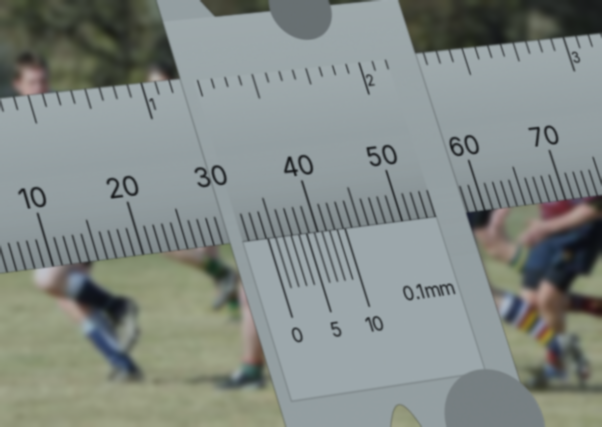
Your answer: {"value": 34.2, "unit": "mm"}
